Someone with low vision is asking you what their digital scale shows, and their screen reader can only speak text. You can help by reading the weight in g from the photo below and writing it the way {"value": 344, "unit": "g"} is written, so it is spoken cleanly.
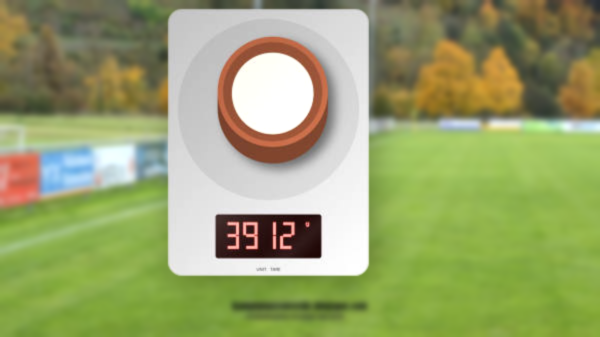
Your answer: {"value": 3912, "unit": "g"}
